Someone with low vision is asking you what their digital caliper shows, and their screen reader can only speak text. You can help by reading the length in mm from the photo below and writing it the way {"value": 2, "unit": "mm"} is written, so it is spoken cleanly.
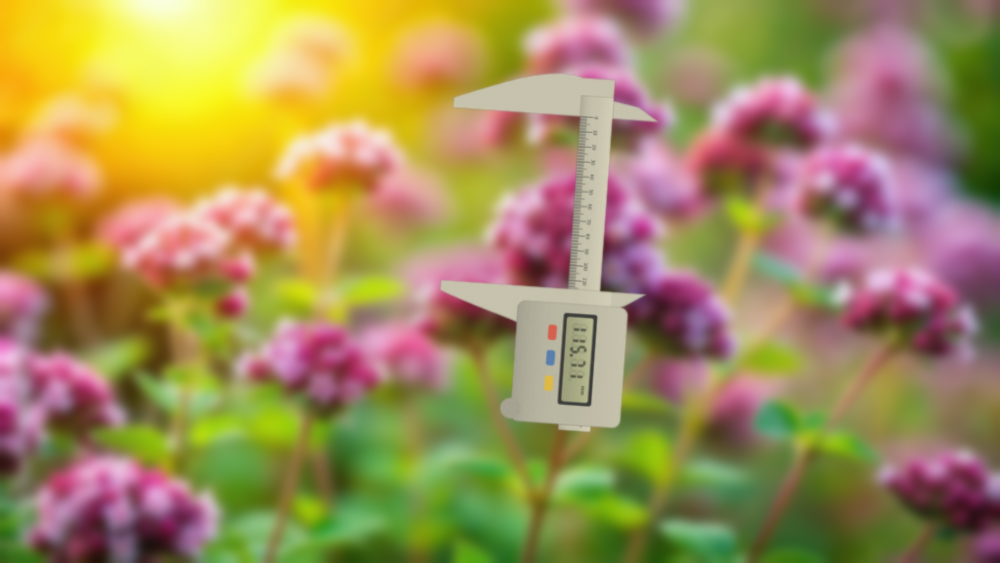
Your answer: {"value": 115.71, "unit": "mm"}
